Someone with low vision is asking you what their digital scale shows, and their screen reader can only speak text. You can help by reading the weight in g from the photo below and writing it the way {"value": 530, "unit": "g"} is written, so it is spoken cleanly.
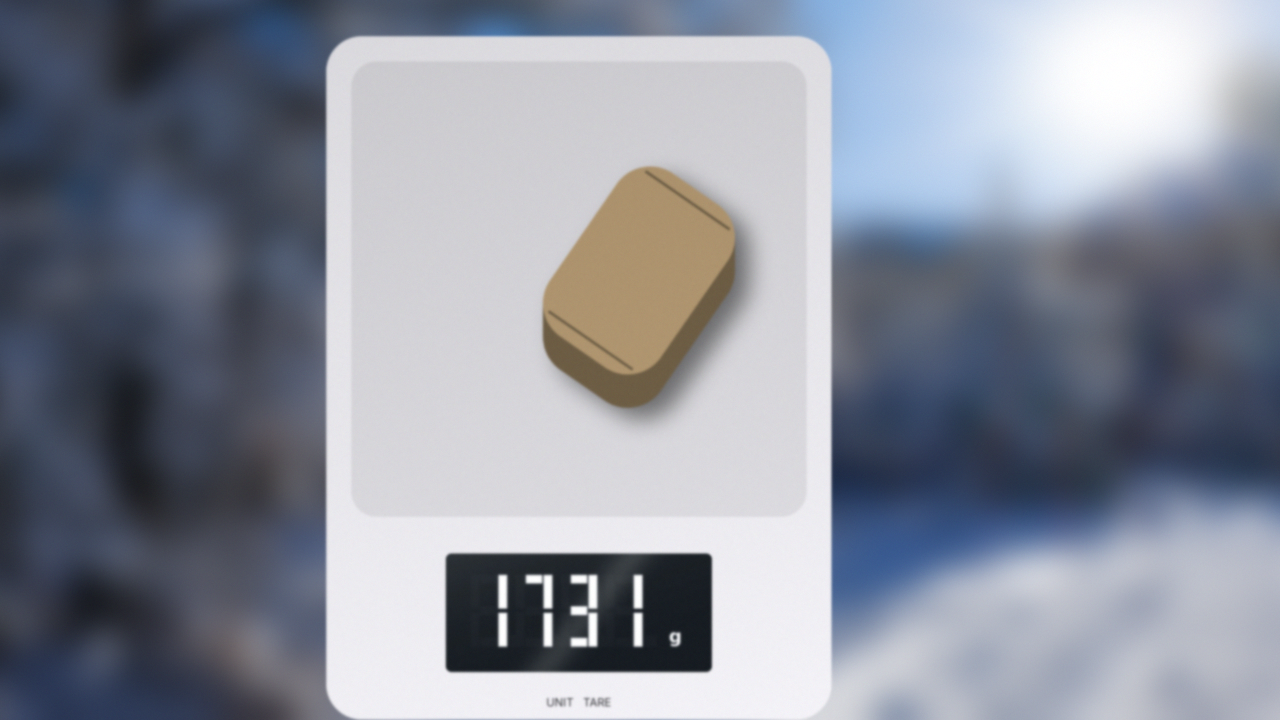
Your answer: {"value": 1731, "unit": "g"}
